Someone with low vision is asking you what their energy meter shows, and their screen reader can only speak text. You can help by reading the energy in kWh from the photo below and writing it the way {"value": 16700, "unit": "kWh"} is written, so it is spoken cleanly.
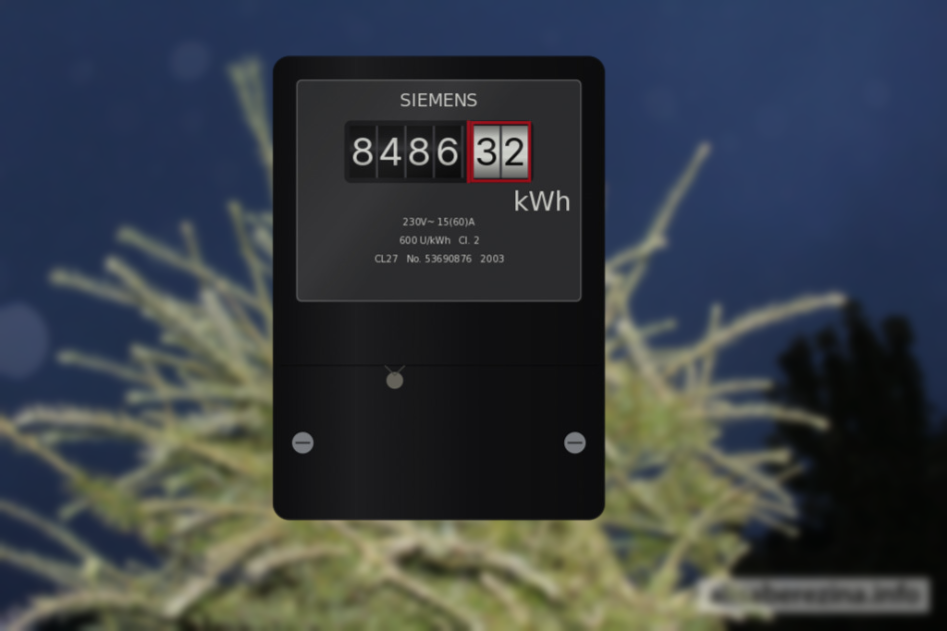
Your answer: {"value": 8486.32, "unit": "kWh"}
